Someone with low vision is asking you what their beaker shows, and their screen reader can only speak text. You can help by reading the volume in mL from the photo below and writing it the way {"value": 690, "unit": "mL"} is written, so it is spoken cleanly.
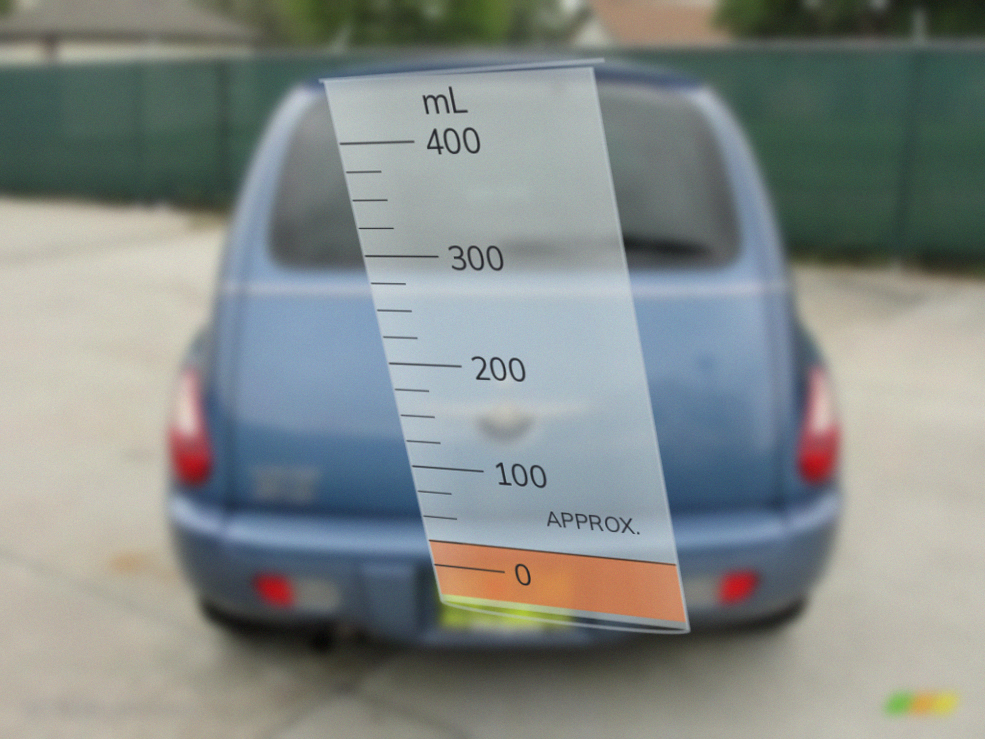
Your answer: {"value": 25, "unit": "mL"}
